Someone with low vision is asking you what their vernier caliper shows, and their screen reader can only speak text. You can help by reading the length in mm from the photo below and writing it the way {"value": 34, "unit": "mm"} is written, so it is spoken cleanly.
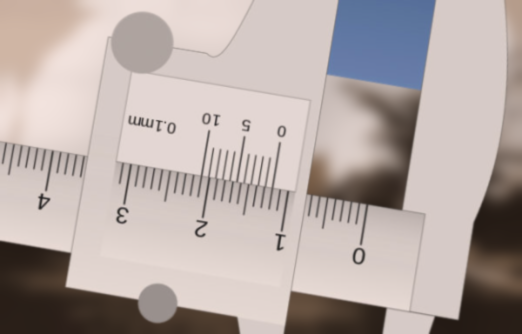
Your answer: {"value": 12.0, "unit": "mm"}
